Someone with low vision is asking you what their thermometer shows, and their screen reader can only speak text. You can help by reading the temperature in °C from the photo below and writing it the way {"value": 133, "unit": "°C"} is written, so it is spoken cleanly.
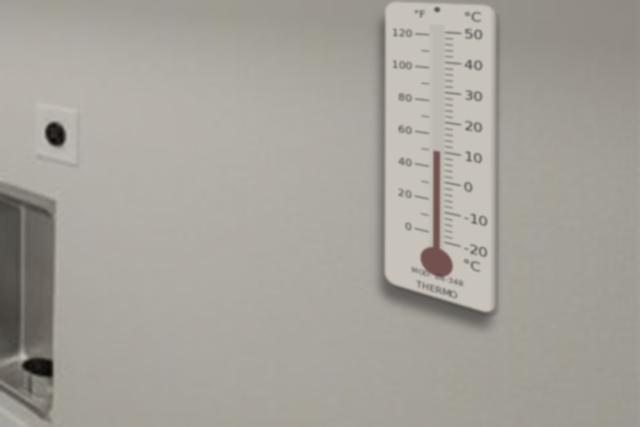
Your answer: {"value": 10, "unit": "°C"}
